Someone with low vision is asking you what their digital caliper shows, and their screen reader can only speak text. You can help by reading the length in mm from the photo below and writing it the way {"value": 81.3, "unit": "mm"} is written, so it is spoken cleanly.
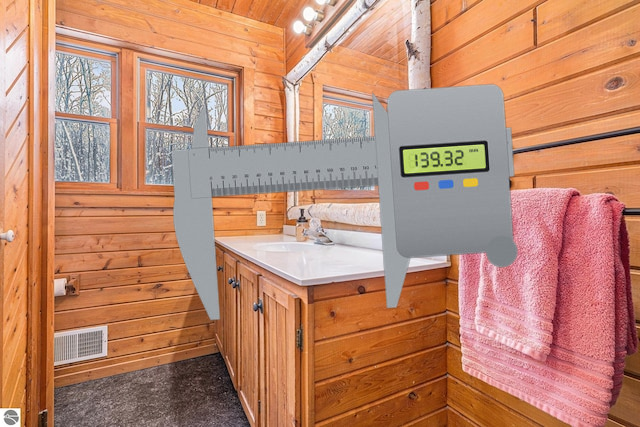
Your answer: {"value": 139.32, "unit": "mm"}
